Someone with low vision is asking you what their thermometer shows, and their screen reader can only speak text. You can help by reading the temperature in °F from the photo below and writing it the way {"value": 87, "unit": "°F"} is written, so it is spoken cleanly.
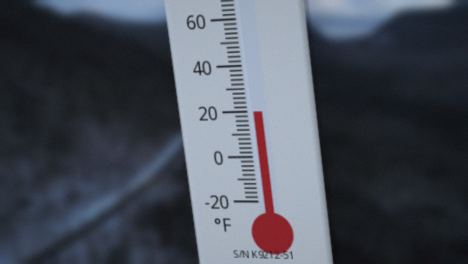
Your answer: {"value": 20, "unit": "°F"}
